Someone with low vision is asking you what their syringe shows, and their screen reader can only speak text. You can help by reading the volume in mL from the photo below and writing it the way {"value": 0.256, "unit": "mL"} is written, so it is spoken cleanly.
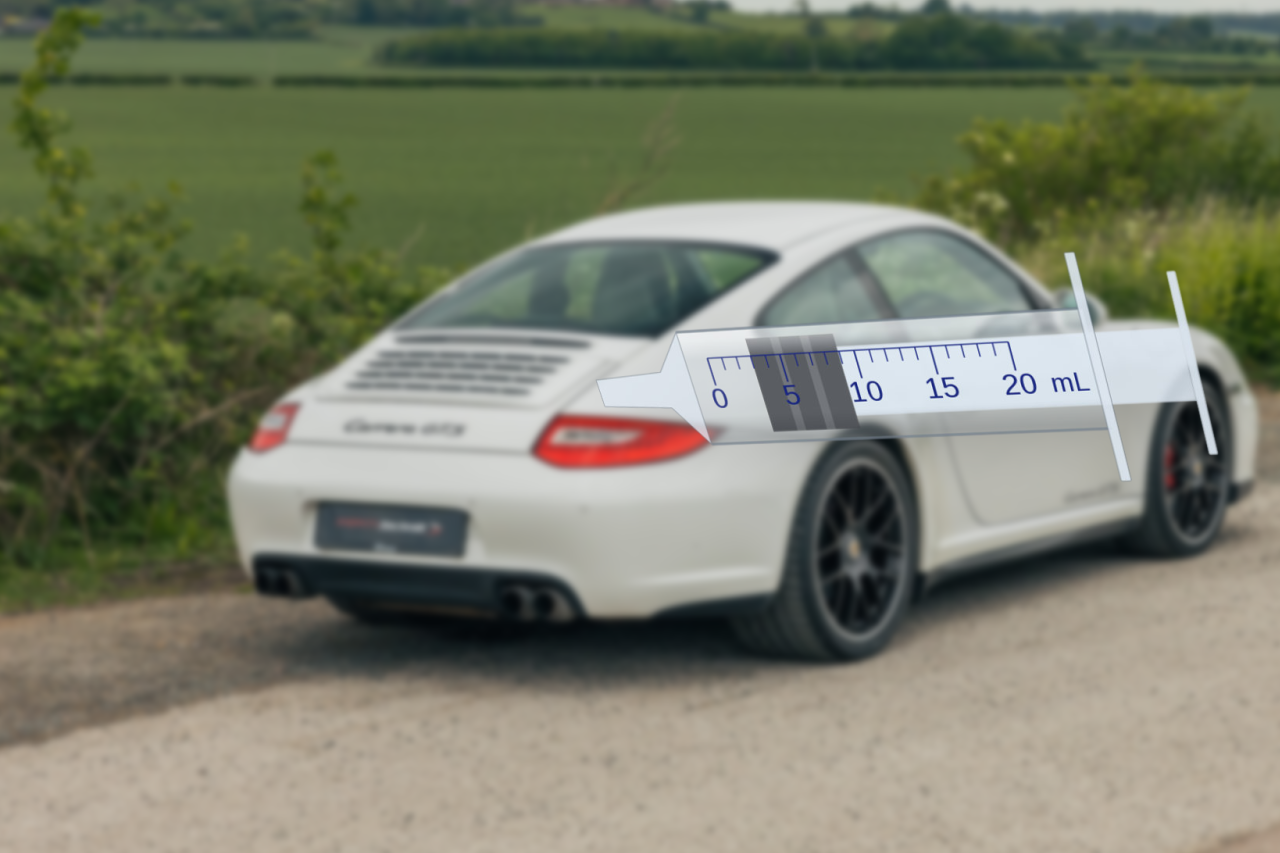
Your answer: {"value": 3, "unit": "mL"}
